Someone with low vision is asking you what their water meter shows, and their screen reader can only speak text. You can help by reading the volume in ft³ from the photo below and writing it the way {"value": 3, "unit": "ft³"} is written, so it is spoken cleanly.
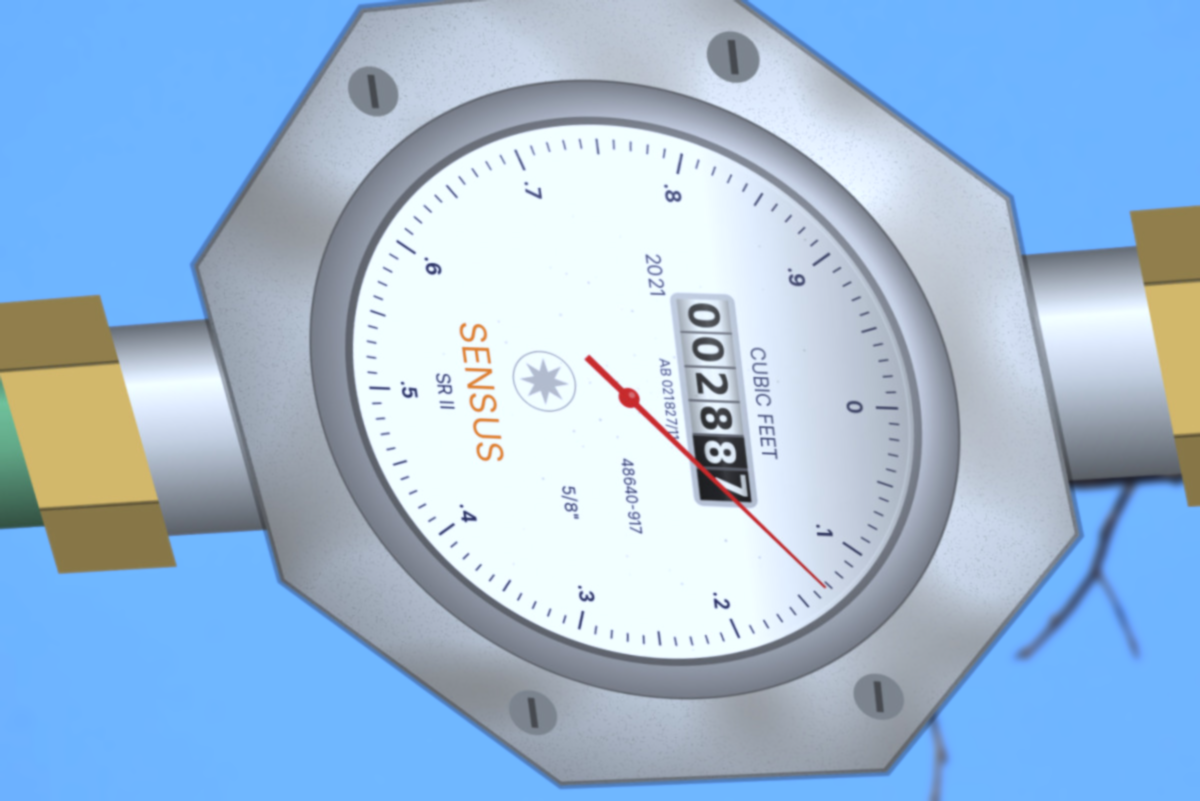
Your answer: {"value": 2887.13, "unit": "ft³"}
